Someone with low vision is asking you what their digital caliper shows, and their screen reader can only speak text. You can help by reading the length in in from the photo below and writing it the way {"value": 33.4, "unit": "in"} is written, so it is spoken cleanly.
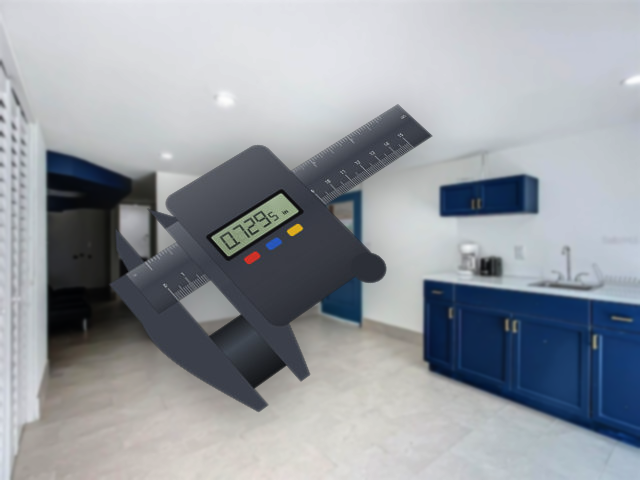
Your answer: {"value": 0.7295, "unit": "in"}
